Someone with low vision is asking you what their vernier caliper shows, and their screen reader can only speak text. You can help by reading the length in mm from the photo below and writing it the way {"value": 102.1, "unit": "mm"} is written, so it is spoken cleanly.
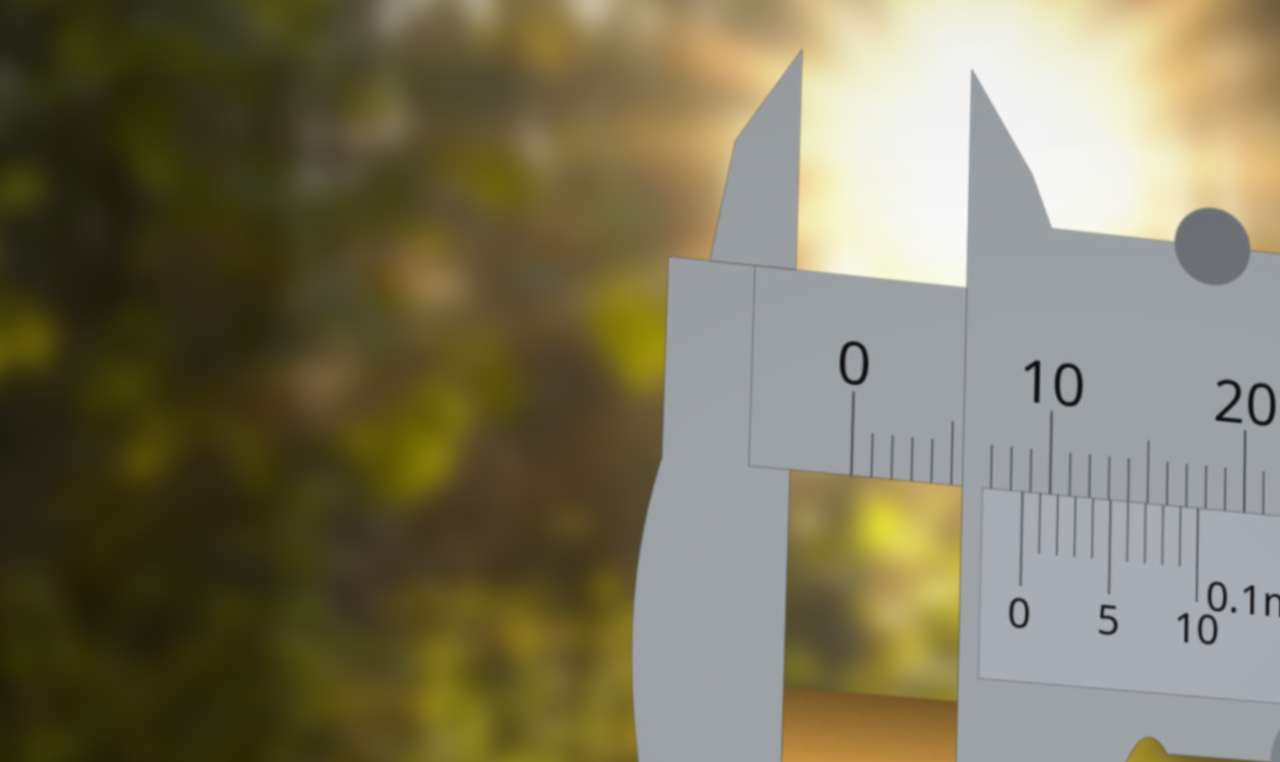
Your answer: {"value": 8.6, "unit": "mm"}
